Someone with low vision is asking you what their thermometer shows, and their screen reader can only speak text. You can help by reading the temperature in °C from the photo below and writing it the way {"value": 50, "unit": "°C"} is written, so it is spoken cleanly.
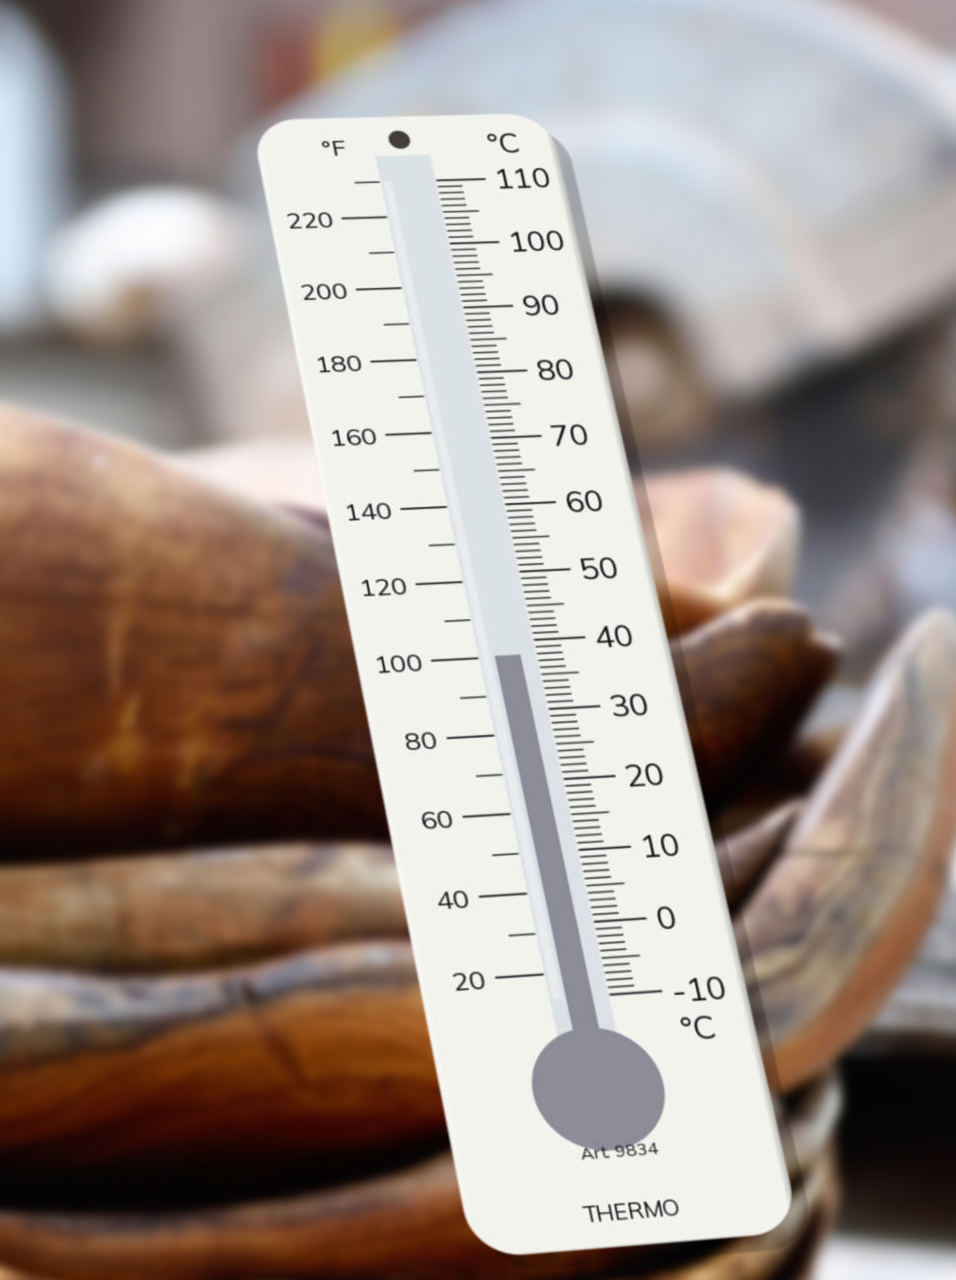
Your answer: {"value": 38, "unit": "°C"}
